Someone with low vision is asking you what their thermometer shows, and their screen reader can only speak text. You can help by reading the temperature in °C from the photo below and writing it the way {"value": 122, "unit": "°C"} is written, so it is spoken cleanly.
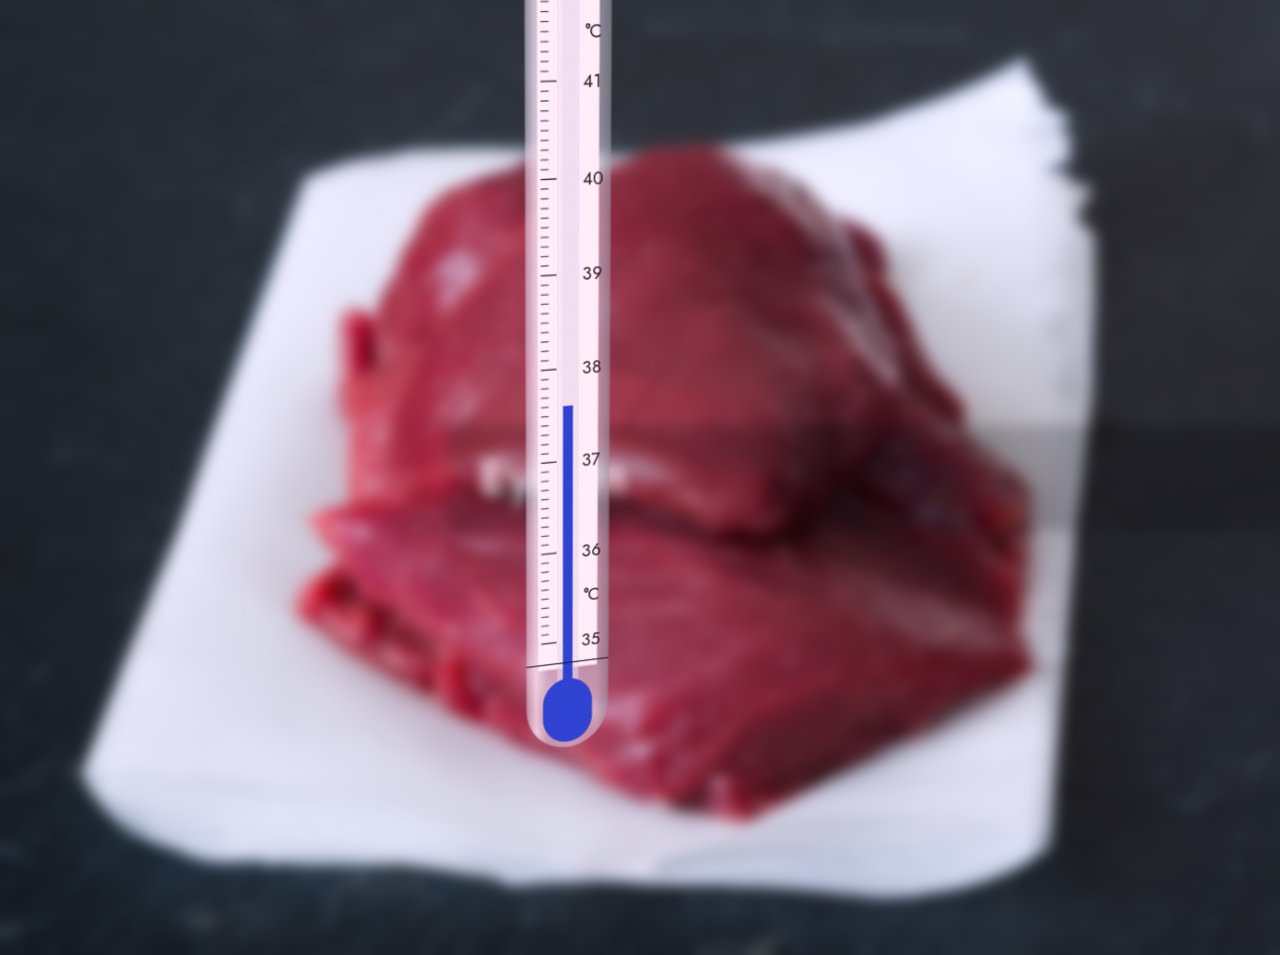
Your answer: {"value": 37.6, "unit": "°C"}
